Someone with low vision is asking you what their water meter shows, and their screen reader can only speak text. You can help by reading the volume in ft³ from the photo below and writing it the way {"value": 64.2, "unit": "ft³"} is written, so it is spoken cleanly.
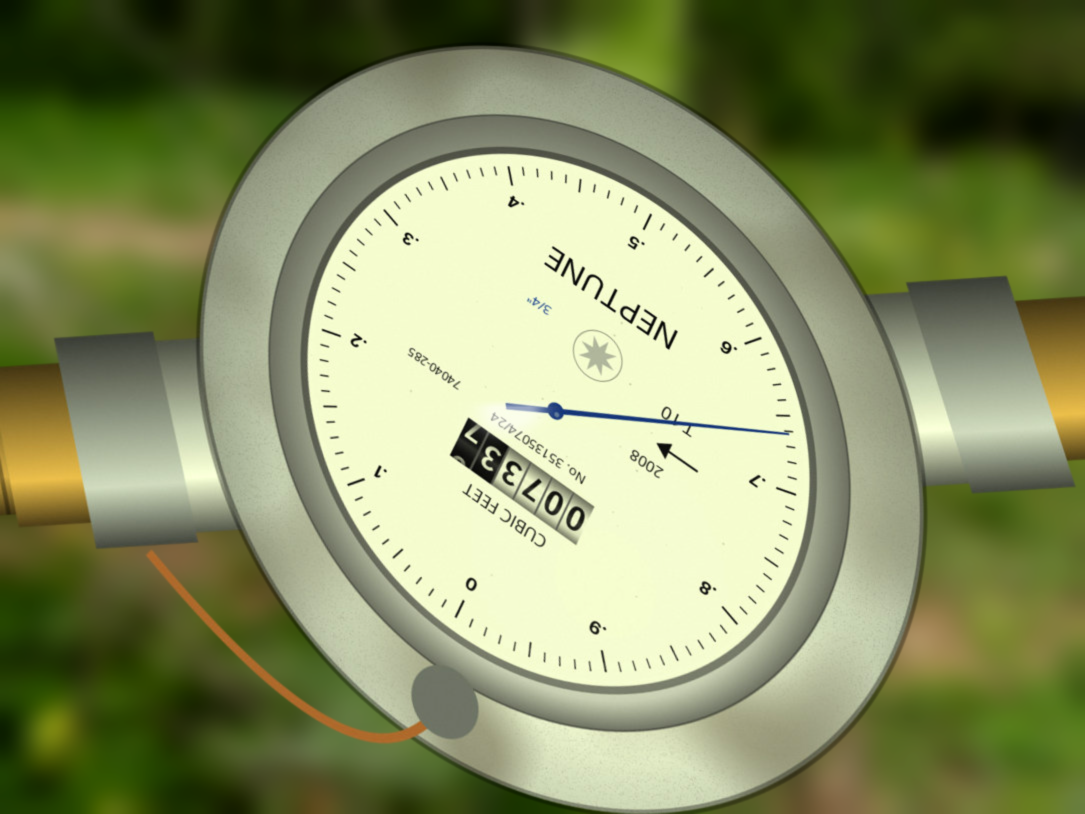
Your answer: {"value": 7336.66, "unit": "ft³"}
